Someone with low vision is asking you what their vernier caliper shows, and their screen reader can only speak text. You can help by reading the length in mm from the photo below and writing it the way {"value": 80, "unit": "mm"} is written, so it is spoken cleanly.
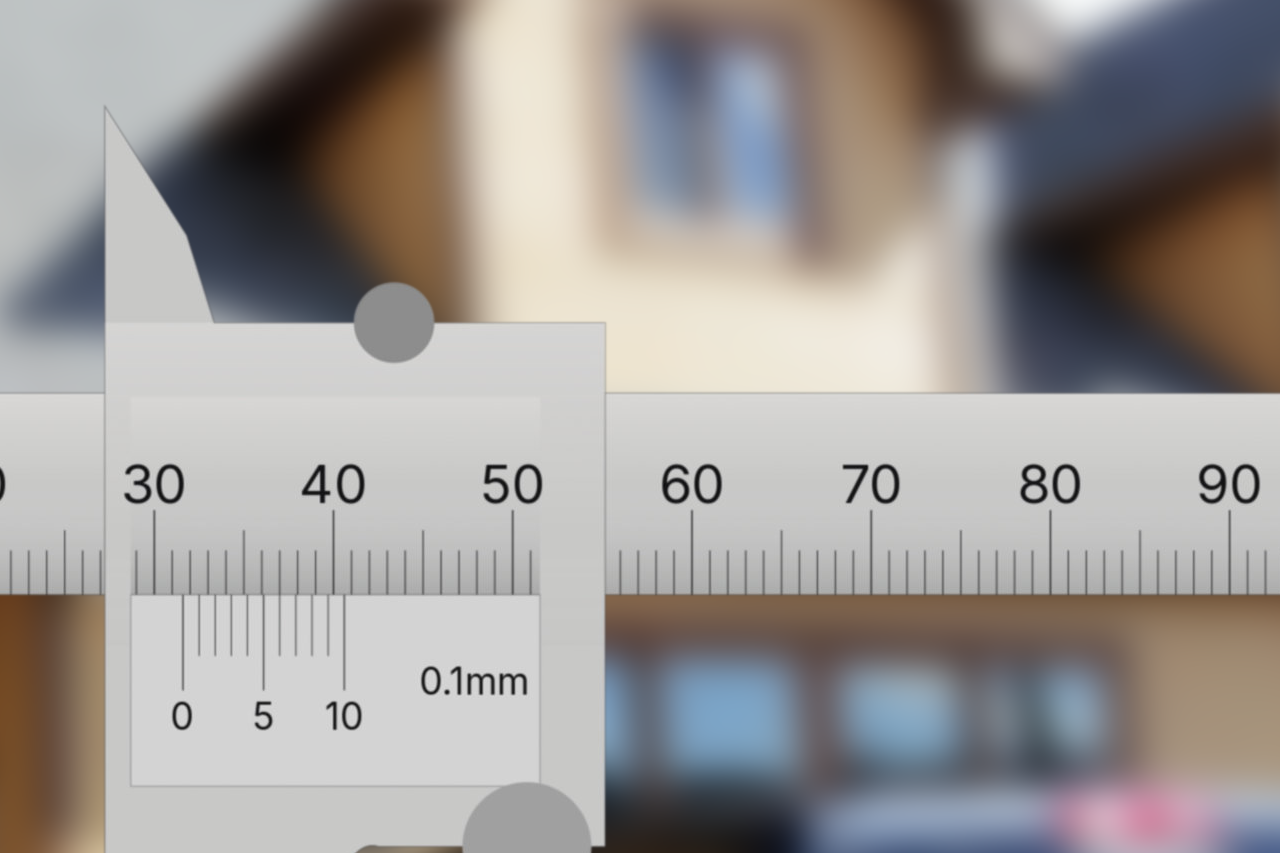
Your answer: {"value": 31.6, "unit": "mm"}
